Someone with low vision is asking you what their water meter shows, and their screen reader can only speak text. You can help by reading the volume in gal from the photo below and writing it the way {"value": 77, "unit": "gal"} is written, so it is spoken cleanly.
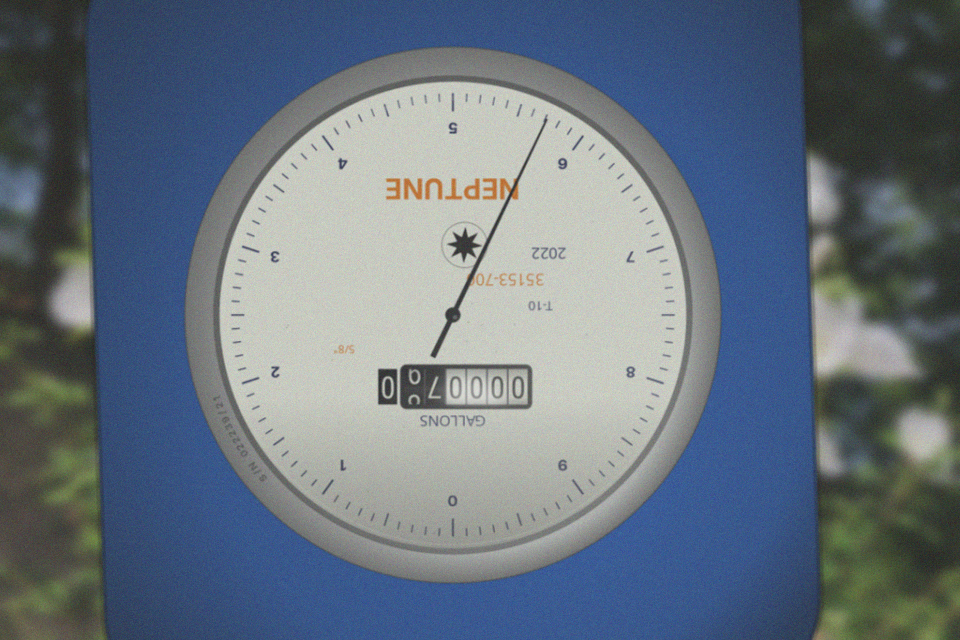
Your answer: {"value": 785.7, "unit": "gal"}
